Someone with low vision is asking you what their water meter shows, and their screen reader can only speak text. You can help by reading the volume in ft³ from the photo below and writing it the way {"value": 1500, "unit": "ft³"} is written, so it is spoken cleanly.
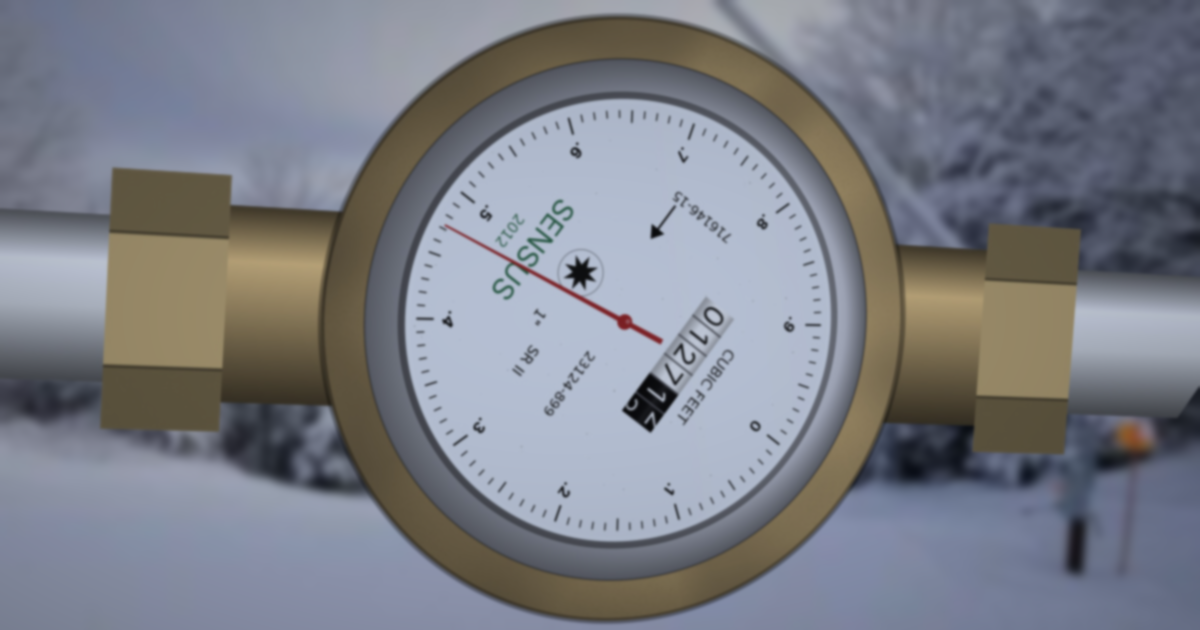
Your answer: {"value": 12712.47, "unit": "ft³"}
